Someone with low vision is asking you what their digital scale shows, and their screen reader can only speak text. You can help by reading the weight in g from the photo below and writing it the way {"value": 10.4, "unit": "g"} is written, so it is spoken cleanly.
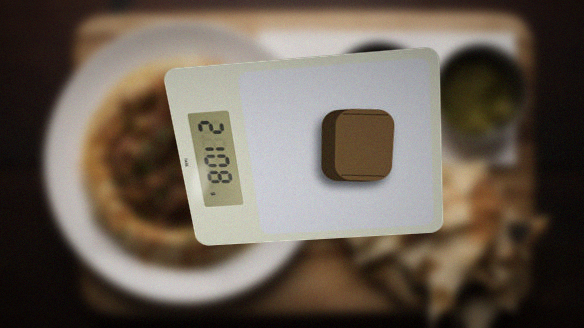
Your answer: {"value": 2108, "unit": "g"}
